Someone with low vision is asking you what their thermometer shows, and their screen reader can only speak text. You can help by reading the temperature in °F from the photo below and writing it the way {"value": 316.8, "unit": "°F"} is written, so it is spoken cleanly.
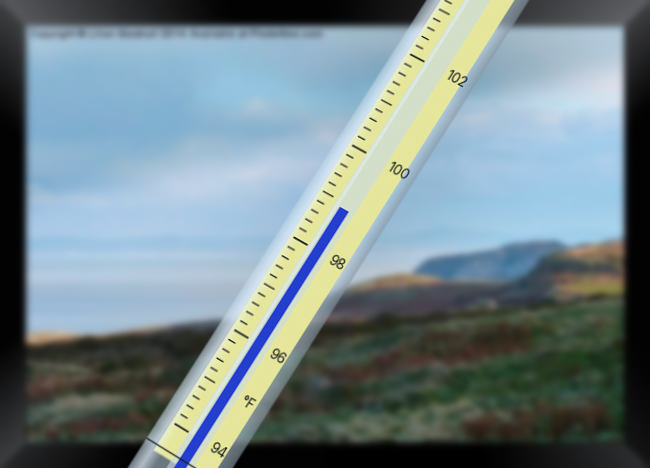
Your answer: {"value": 98.9, "unit": "°F"}
